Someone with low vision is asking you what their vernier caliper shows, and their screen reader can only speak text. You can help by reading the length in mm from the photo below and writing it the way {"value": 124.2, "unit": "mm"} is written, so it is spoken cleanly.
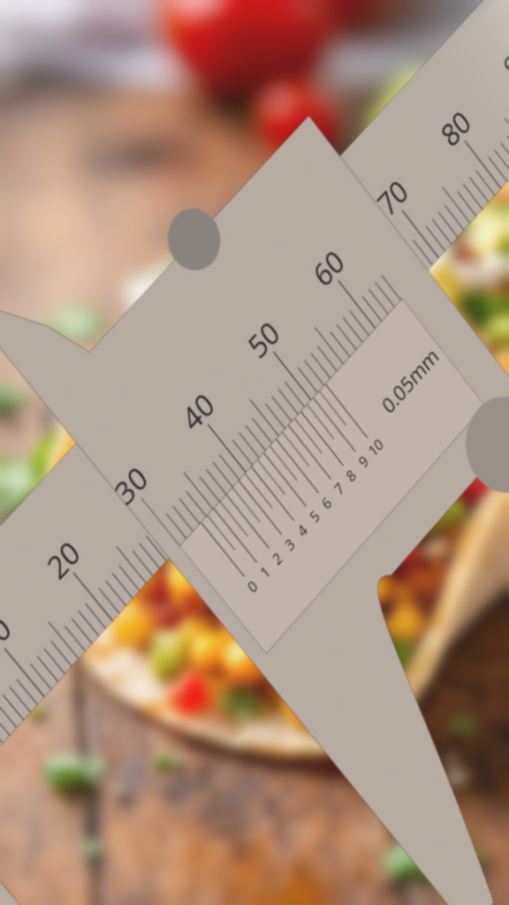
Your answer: {"value": 33.2, "unit": "mm"}
